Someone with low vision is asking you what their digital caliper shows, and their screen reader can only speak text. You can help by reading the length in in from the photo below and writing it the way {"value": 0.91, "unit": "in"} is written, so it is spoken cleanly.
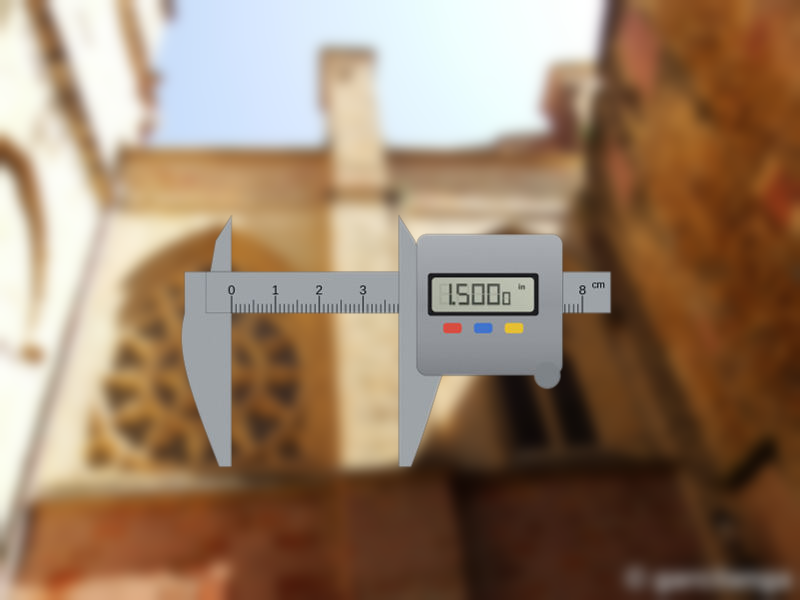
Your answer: {"value": 1.5000, "unit": "in"}
